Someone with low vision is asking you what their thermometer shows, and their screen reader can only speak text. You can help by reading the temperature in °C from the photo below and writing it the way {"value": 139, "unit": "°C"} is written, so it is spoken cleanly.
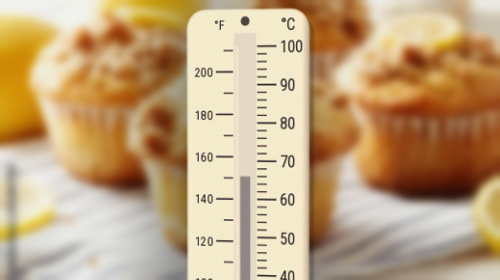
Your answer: {"value": 66, "unit": "°C"}
